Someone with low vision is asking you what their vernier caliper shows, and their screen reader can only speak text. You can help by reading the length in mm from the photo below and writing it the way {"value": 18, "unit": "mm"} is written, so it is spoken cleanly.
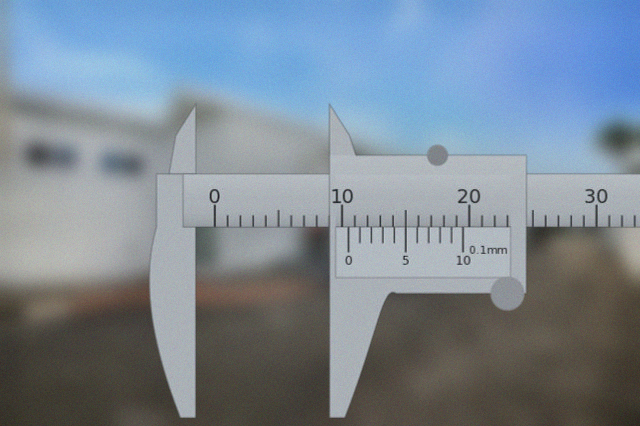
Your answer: {"value": 10.5, "unit": "mm"}
